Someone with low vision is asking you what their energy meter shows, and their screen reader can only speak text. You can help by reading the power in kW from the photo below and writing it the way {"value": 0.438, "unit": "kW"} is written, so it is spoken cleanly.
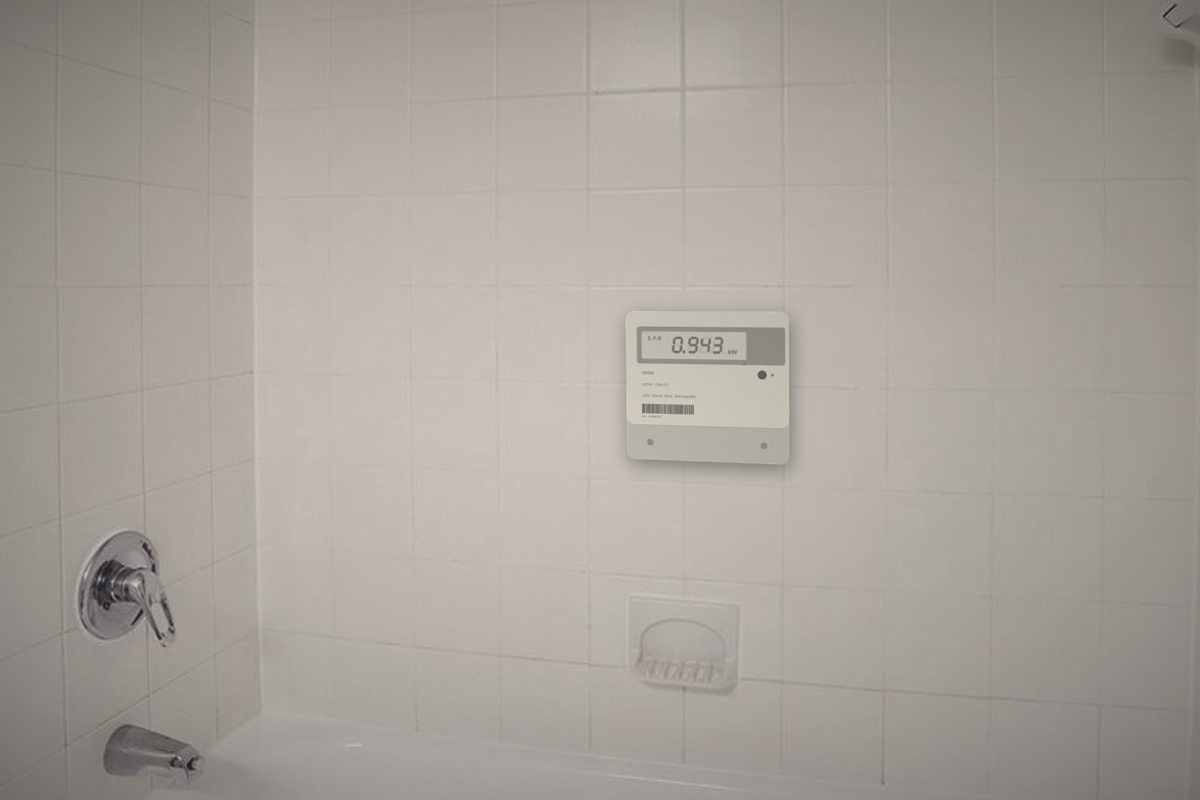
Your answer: {"value": 0.943, "unit": "kW"}
